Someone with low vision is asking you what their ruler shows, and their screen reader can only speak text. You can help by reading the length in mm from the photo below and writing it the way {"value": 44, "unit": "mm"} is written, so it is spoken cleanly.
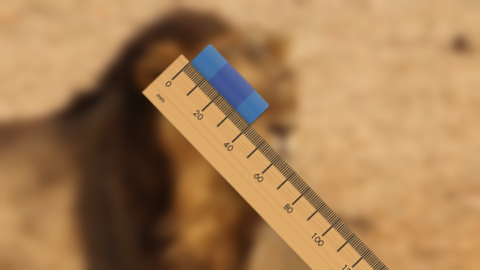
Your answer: {"value": 40, "unit": "mm"}
